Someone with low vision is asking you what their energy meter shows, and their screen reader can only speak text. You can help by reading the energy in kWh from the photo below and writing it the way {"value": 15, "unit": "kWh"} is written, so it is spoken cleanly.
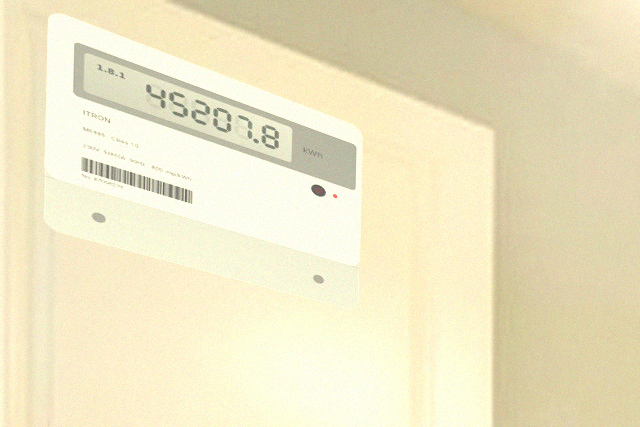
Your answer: {"value": 45207.8, "unit": "kWh"}
